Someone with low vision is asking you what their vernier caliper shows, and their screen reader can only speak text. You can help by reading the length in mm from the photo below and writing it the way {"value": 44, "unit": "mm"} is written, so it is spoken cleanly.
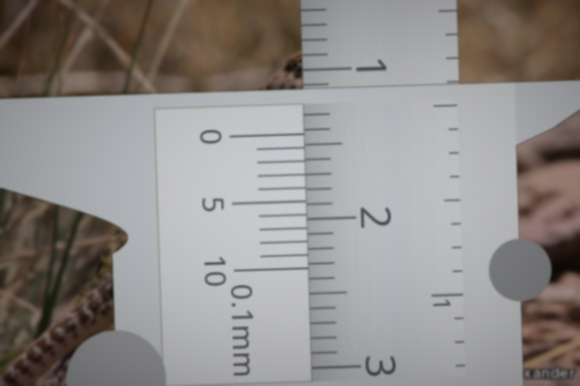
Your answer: {"value": 14.3, "unit": "mm"}
